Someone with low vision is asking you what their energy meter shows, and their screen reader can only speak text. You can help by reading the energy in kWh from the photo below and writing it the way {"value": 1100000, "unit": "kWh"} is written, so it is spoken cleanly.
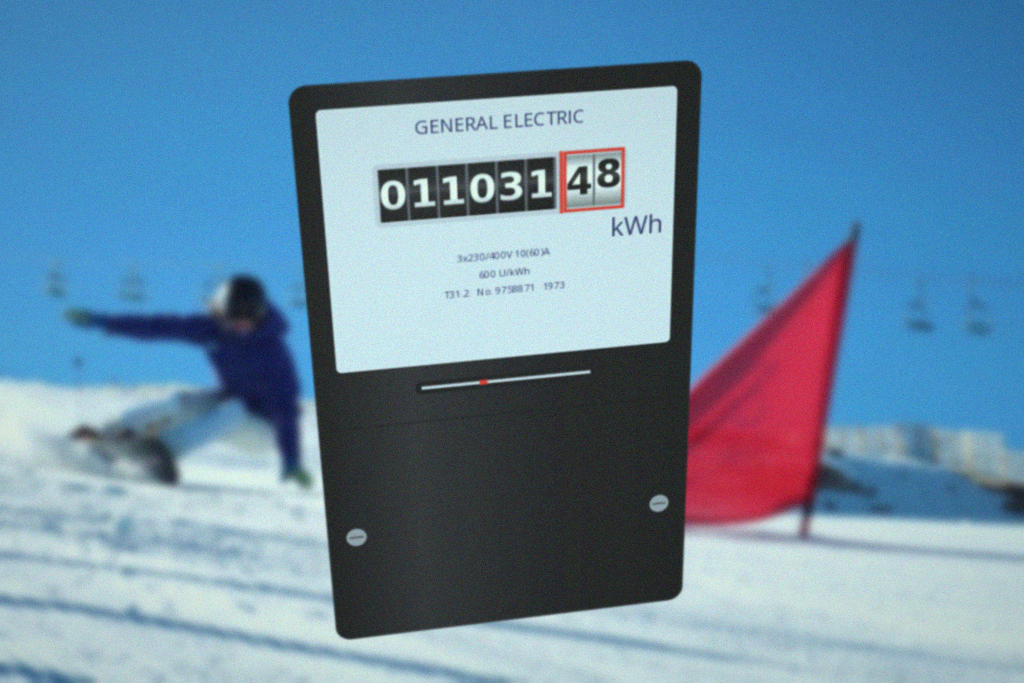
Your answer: {"value": 11031.48, "unit": "kWh"}
